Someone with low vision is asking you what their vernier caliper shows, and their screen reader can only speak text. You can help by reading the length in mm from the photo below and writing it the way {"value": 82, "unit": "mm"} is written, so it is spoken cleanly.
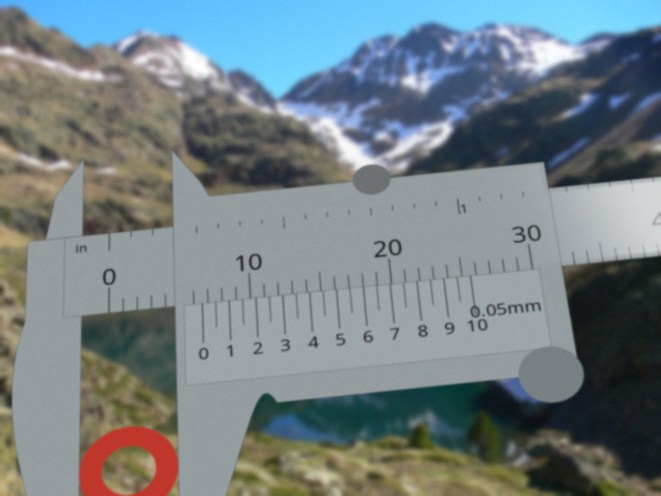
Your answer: {"value": 6.6, "unit": "mm"}
